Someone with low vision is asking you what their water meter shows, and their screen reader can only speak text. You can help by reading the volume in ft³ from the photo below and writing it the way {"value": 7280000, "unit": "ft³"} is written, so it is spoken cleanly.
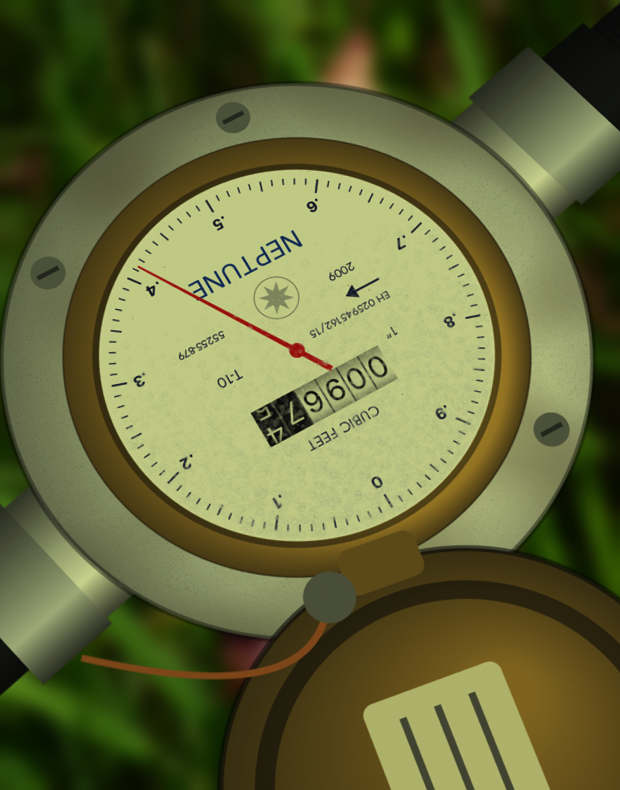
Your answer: {"value": 9674.41, "unit": "ft³"}
